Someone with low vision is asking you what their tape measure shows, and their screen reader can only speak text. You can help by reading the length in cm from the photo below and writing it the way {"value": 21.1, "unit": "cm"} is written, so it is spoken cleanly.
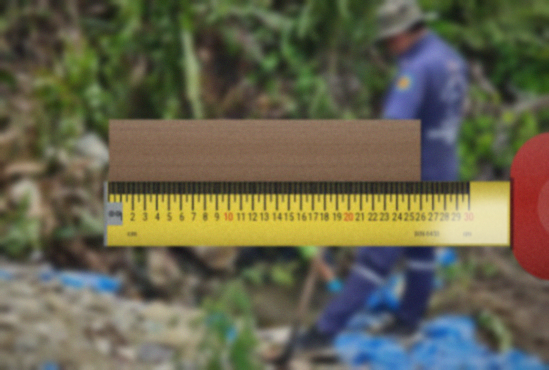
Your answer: {"value": 26, "unit": "cm"}
